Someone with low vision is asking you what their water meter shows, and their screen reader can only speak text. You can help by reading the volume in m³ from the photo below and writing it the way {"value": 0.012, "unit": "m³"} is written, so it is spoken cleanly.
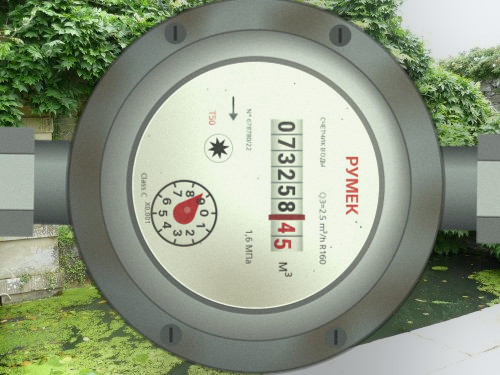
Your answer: {"value": 73258.448, "unit": "m³"}
